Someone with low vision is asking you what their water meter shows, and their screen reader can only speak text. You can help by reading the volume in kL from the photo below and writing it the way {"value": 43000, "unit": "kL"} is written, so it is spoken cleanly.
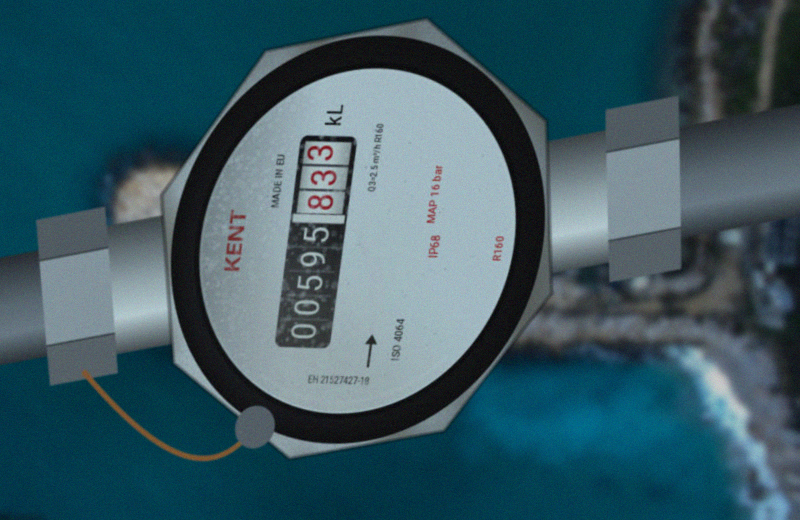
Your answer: {"value": 595.833, "unit": "kL"}
